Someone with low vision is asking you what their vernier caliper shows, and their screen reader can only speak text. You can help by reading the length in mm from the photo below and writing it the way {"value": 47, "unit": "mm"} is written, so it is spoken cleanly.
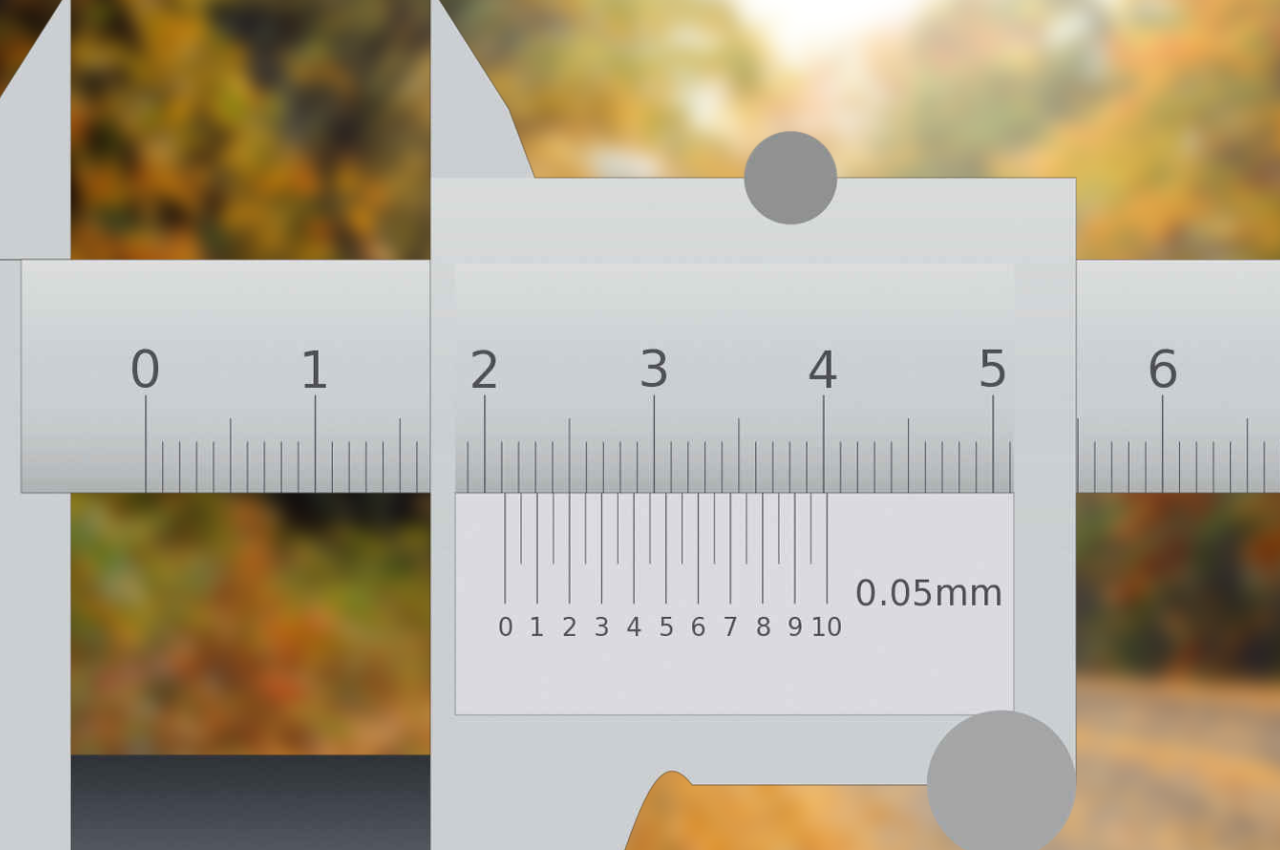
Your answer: {"value": 21.2, "unit": "mm"}
